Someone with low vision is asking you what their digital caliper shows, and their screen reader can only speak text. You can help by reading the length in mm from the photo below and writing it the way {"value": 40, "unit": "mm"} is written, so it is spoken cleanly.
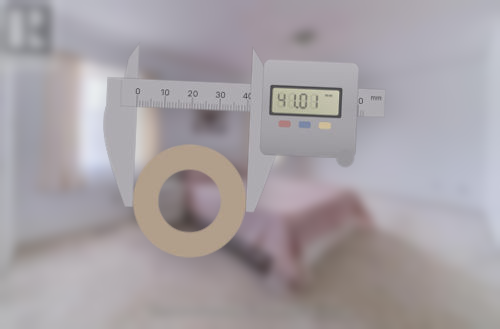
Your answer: {"value": 41.01, "unit": "mm"}
